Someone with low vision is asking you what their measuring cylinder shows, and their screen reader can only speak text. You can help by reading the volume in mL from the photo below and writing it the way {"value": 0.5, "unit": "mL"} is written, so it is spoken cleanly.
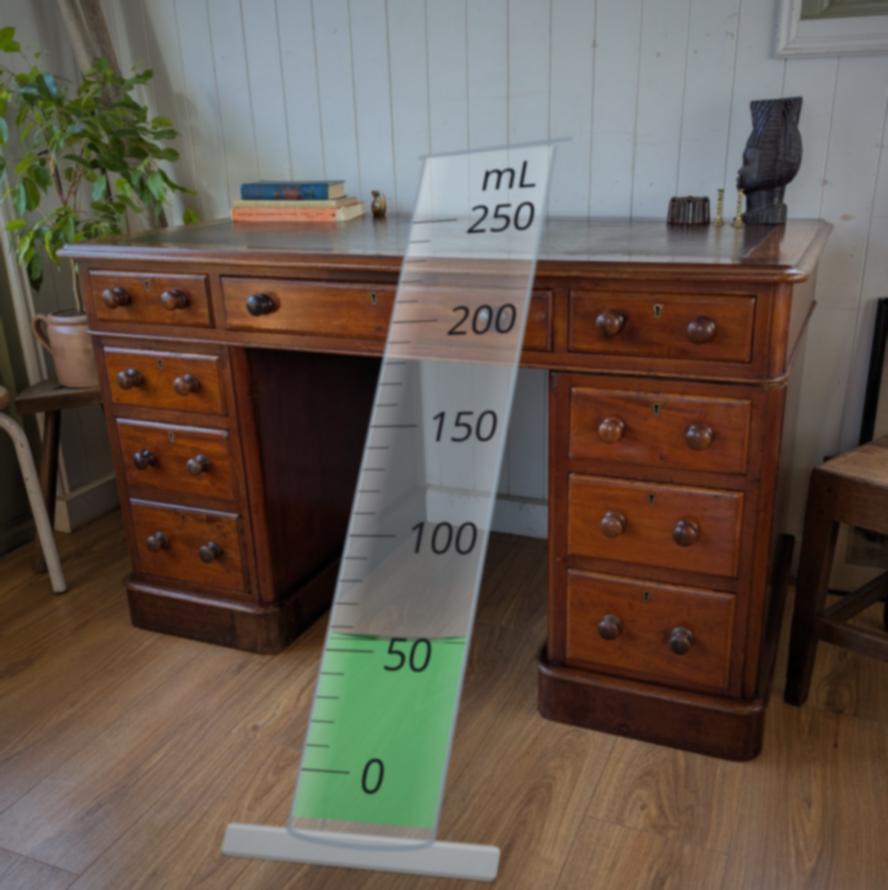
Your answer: {"value": 55, "unit": "mL"}
